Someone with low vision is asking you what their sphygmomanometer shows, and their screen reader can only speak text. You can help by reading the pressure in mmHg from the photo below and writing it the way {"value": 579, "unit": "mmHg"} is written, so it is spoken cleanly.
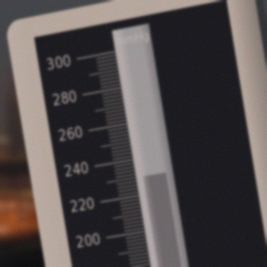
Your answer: {"value": 230, "unit": "mmHg"}
